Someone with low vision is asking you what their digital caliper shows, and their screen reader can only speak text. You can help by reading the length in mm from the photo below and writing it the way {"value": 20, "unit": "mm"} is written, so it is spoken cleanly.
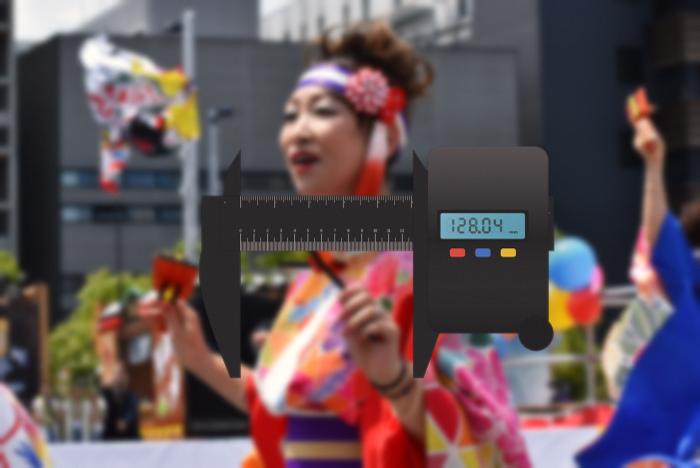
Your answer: {"value": 128.04, "unit": "mm"}
